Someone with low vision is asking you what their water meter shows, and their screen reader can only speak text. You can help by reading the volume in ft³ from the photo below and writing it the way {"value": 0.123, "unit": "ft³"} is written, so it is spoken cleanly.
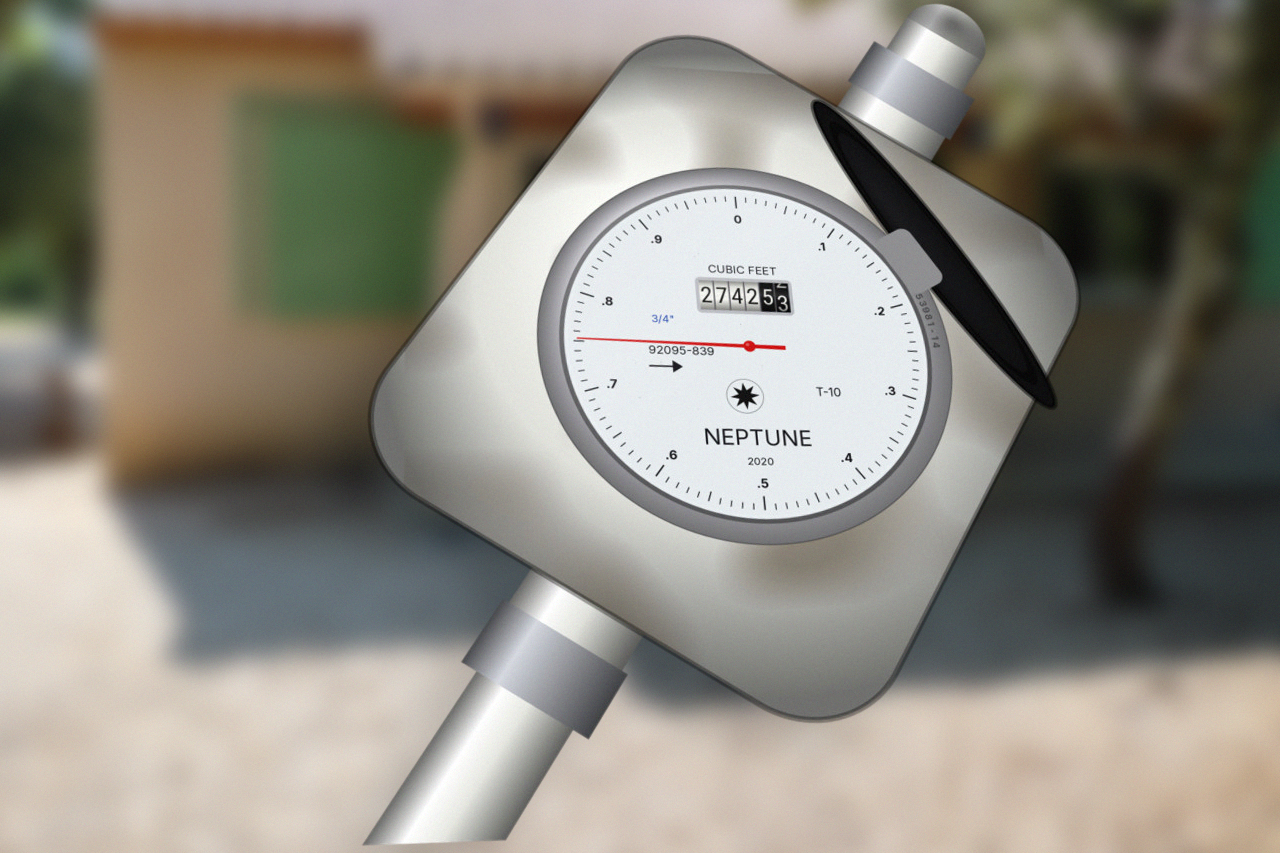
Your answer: {"value": 274252.75, "unit": "ft³"}
